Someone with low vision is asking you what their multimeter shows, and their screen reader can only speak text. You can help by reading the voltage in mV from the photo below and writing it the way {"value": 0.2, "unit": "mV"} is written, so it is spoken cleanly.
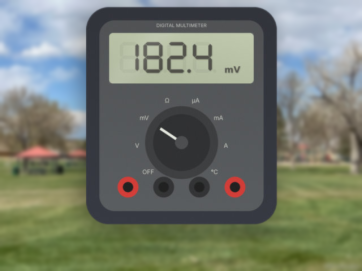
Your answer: {"value": 182.4, "unit": "mV"}
